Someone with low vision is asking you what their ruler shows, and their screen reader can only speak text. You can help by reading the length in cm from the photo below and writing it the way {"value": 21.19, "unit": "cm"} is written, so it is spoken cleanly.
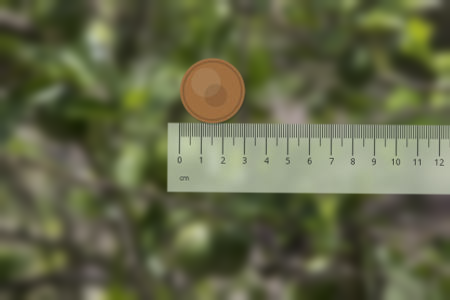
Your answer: {"value": 3, "unit": "cm"}
